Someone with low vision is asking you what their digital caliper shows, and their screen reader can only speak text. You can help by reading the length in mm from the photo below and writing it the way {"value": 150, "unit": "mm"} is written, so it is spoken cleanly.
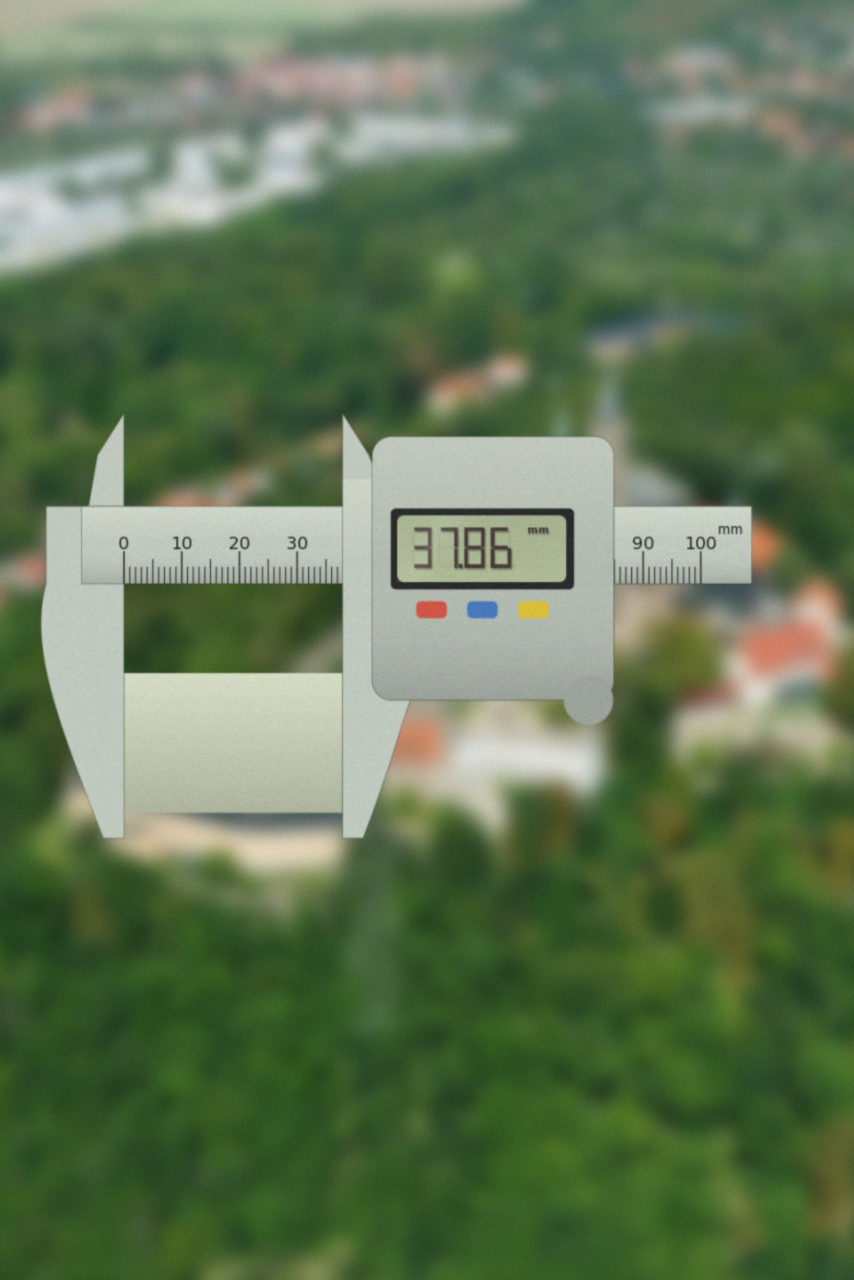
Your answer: {"value": 37.86, "unit": "mm"}
